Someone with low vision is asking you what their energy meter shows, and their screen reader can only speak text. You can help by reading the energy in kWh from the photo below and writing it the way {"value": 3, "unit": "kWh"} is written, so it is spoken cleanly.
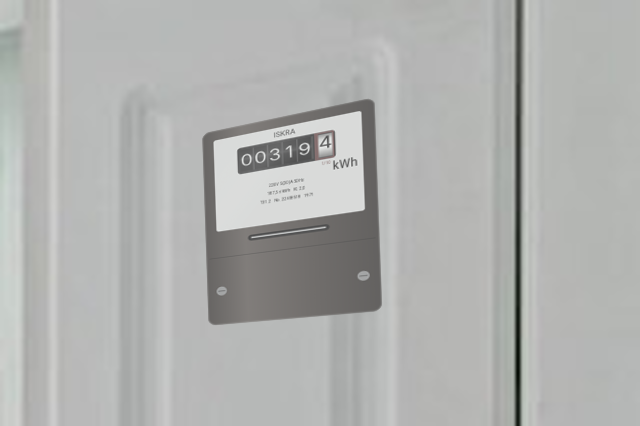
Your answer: {"value": 319.4, "unit": "kWh"}
